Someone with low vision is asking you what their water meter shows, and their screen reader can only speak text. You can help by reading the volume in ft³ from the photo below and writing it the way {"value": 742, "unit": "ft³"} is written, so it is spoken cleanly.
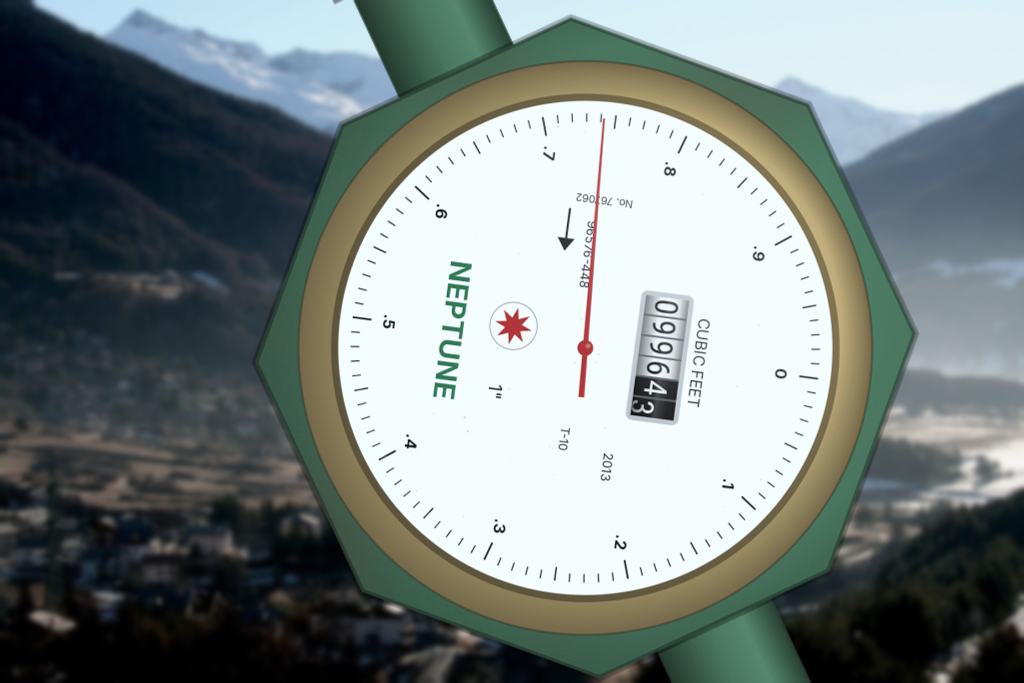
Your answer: {"value": 99642.74, "unit": "ft³"}
